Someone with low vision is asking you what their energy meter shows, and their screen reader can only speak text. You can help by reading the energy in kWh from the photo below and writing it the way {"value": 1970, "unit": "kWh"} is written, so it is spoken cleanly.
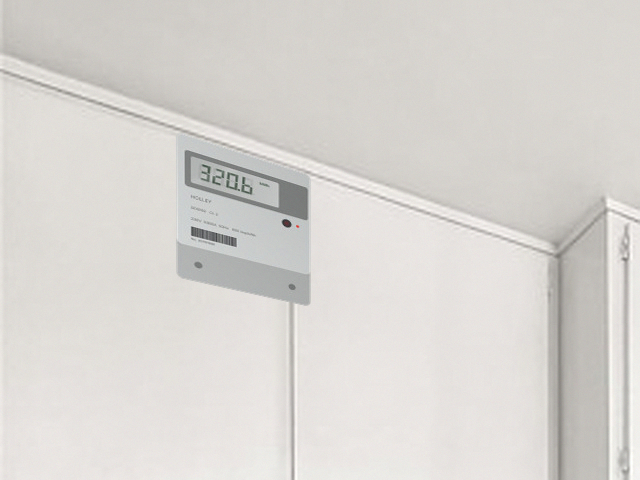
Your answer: {"value": 320.6, "unit": "kWh"}
